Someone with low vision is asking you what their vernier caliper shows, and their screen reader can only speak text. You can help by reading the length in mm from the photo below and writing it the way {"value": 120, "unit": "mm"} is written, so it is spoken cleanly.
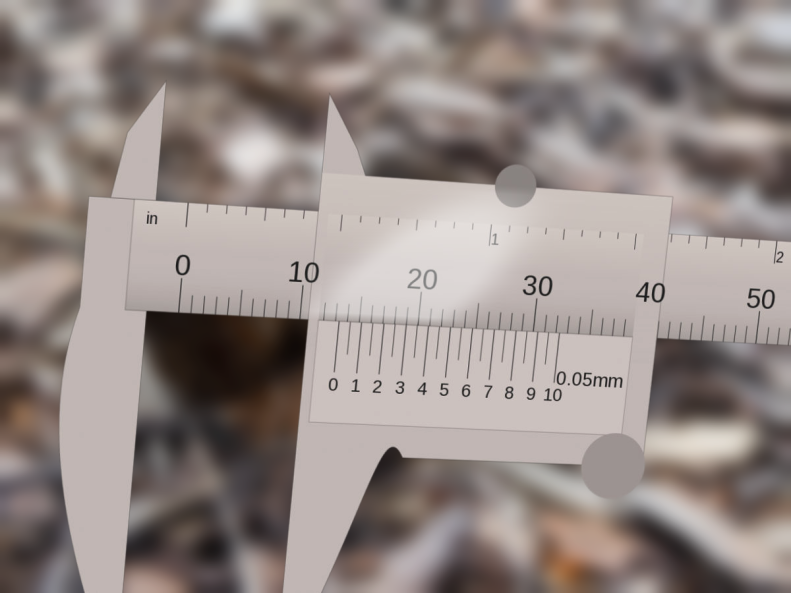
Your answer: {"value": 13.3, "unit": "mm"}
